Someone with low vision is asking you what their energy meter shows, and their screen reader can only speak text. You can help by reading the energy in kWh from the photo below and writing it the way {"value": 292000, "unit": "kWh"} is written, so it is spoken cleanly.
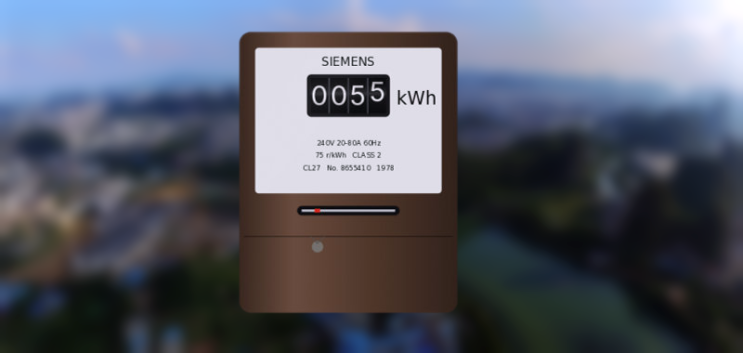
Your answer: {"value": 55, "unit": "kWh"}
